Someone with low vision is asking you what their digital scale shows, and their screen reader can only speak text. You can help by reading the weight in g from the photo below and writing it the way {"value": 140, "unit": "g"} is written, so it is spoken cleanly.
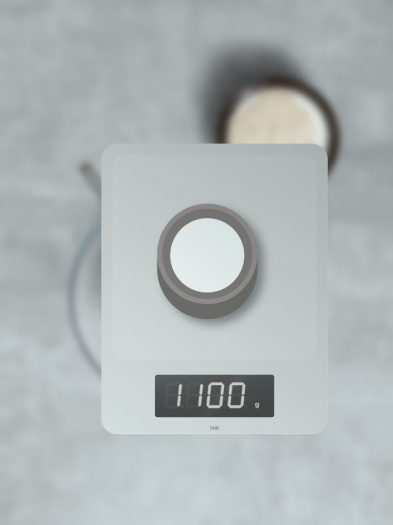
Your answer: {"value": 1100, "unit": "g"}
